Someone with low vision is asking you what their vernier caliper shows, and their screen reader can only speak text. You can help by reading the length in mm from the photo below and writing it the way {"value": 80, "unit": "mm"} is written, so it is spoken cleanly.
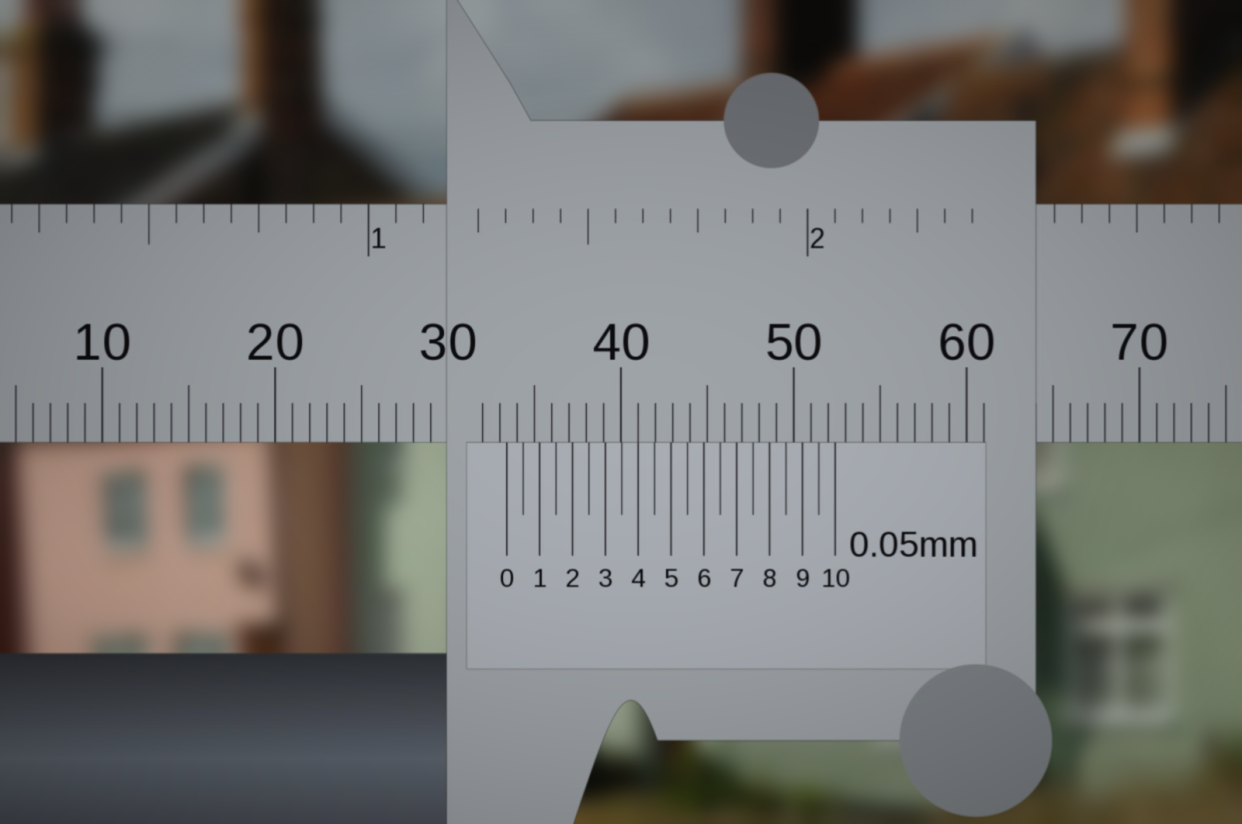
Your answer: {"value": 33.4, "unit": "mm"}
